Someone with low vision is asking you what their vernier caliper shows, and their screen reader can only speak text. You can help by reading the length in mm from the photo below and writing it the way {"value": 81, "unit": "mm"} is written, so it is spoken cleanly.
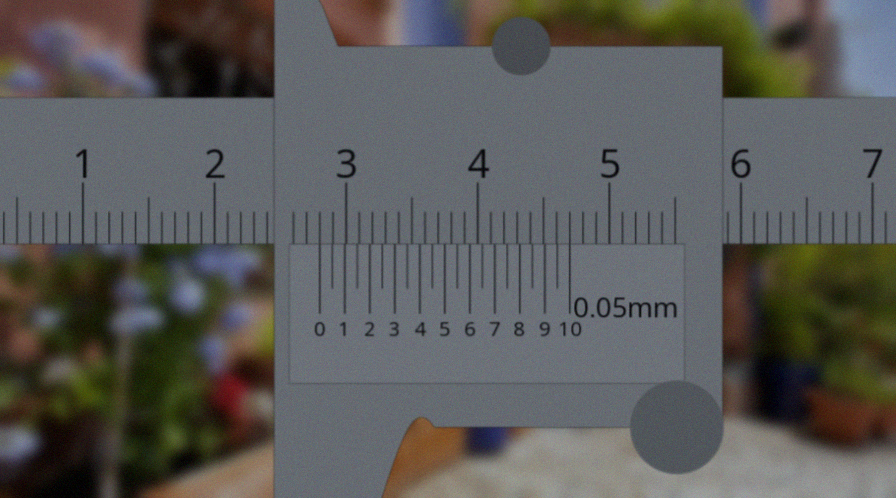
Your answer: {"value": 28.0, "unit": "mm"}
